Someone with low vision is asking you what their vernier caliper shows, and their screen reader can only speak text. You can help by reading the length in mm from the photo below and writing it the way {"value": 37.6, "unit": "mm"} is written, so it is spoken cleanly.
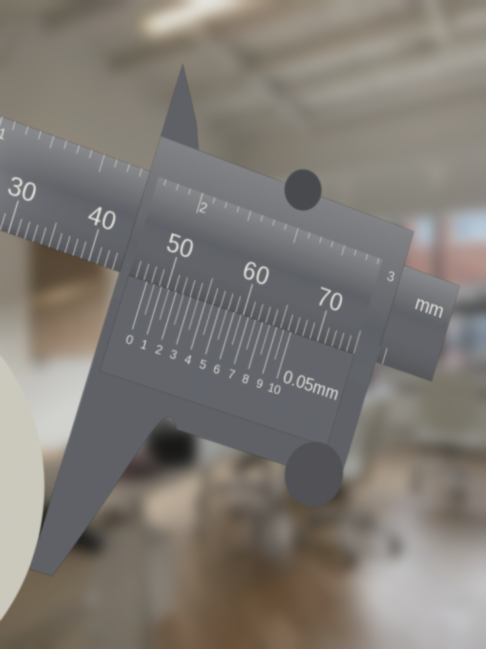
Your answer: {"value": 47.4, "unit": "mm"}
